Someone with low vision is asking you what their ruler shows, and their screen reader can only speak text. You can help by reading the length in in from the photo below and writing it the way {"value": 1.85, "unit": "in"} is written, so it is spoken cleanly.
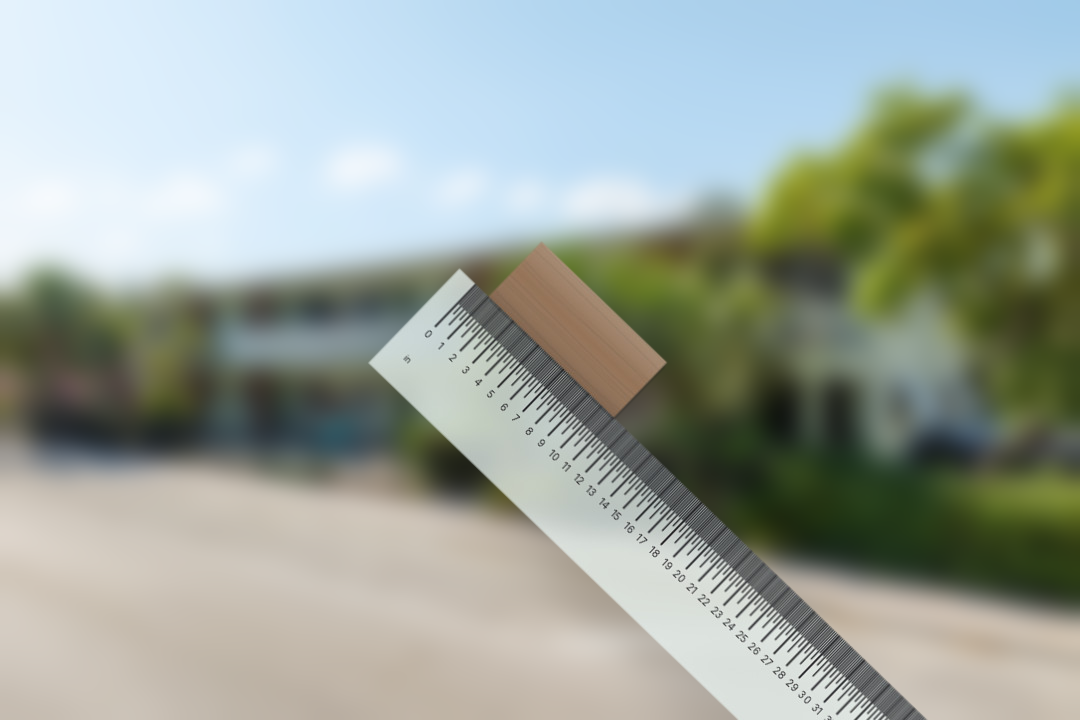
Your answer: {"value": 10, "unit": "in"}
